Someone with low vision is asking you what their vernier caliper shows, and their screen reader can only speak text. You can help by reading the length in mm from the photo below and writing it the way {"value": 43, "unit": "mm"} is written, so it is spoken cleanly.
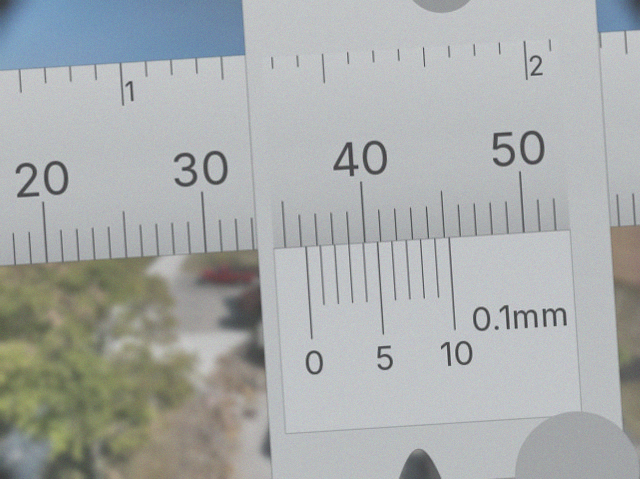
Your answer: {"value": 36.3, "unit": "mm"}
